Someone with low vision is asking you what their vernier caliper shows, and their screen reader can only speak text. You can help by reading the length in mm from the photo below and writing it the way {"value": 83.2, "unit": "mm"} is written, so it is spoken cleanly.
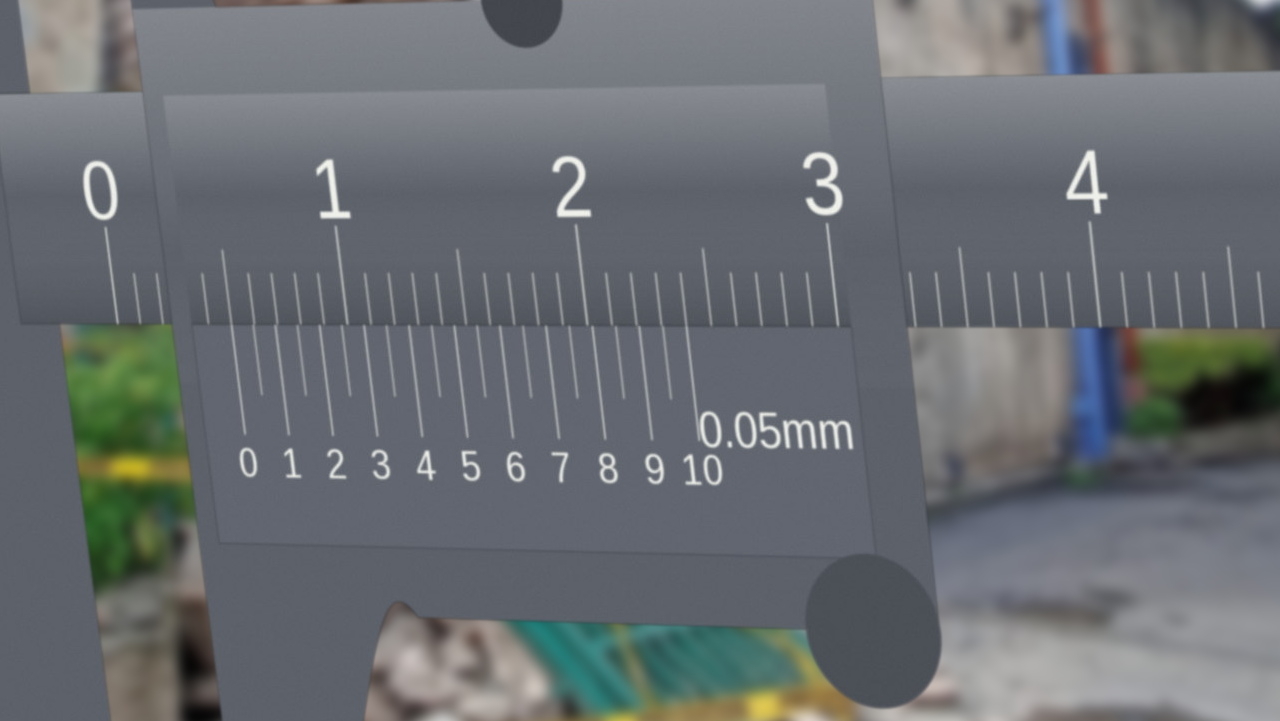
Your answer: {"value": 5.0, "unit": "mm"}
